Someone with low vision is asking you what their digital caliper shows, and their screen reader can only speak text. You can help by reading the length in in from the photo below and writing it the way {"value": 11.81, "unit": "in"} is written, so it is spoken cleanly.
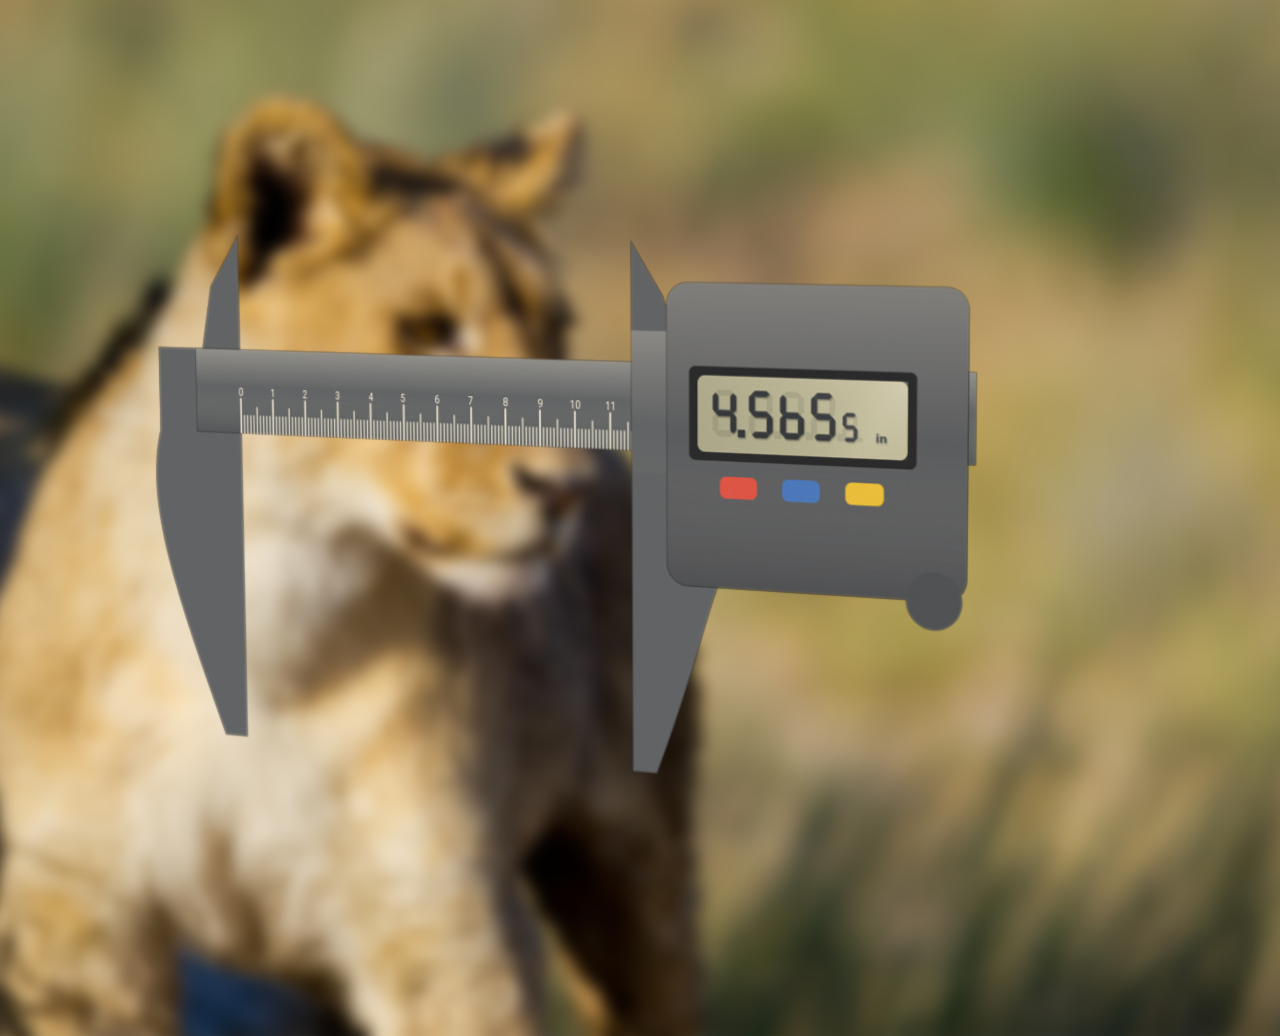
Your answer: {"value": 4.5655, "unit": "in"}
